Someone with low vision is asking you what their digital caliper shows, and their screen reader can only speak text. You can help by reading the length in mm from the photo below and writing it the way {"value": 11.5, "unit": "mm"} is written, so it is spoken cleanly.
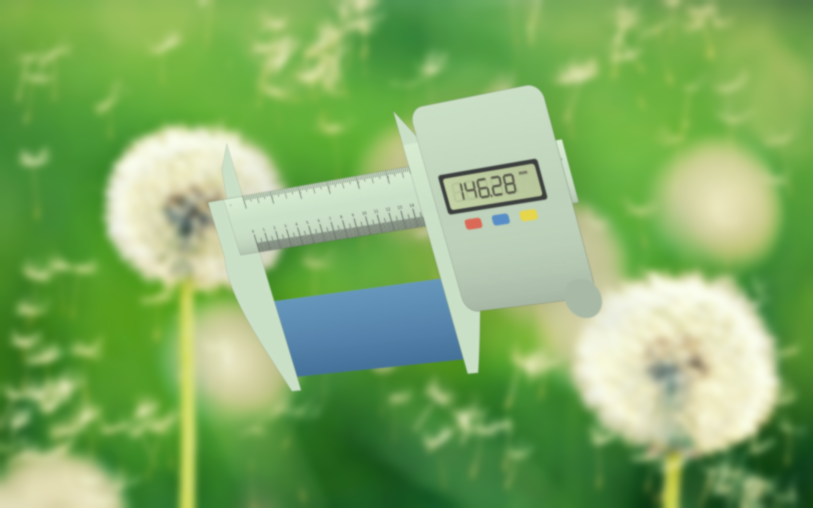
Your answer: {"value": 146.28, "unit": "mm"}
